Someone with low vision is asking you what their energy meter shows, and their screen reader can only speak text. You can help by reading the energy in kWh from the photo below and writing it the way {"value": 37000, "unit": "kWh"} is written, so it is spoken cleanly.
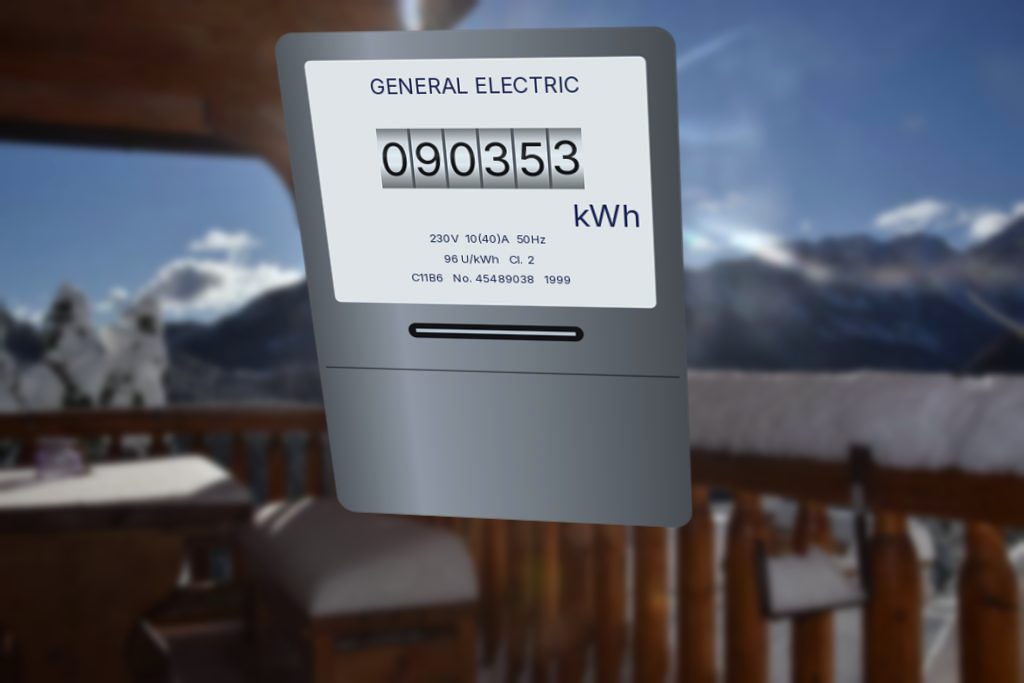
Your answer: {"value": 90353, "unit": "kWh"}
